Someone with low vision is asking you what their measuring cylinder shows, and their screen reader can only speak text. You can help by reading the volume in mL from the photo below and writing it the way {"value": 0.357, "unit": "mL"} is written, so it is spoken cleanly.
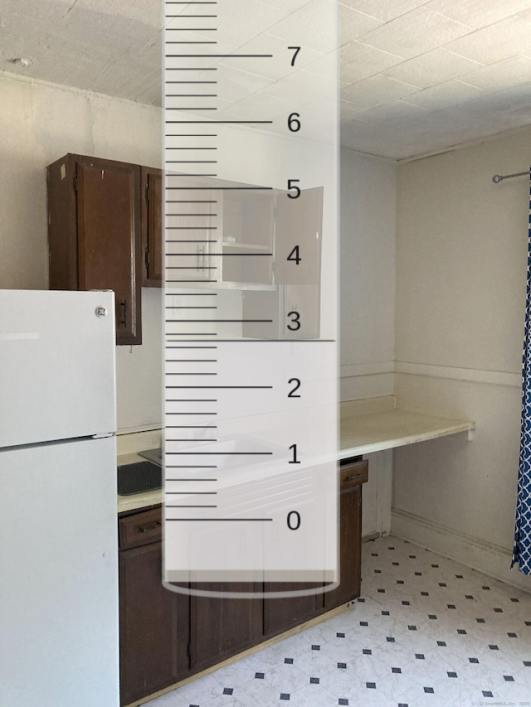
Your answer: {"value": 2.7, "unit": "mL"}
